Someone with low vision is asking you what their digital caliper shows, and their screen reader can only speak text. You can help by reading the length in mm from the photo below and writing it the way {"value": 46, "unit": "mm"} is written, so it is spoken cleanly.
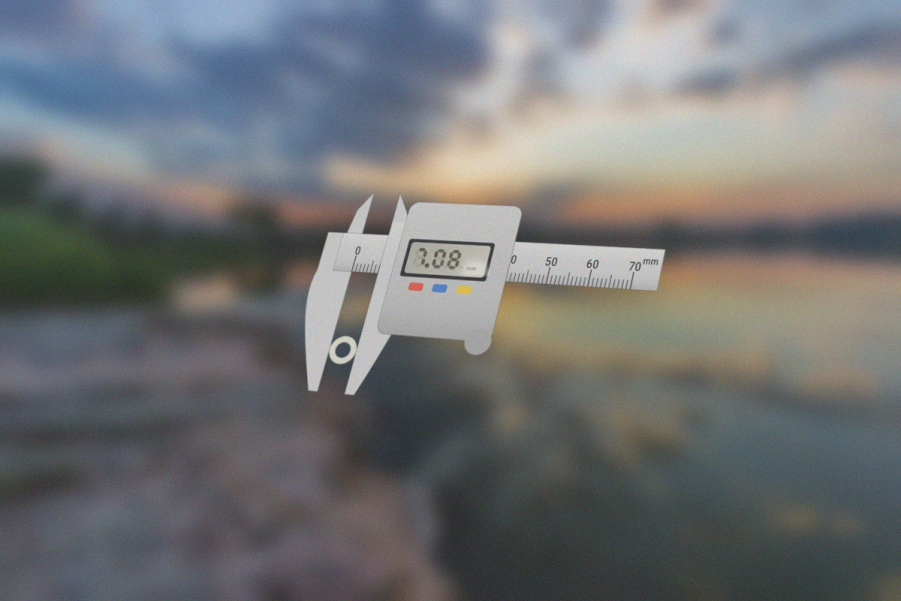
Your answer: {"value": 7.08, "unit": "mm"}
